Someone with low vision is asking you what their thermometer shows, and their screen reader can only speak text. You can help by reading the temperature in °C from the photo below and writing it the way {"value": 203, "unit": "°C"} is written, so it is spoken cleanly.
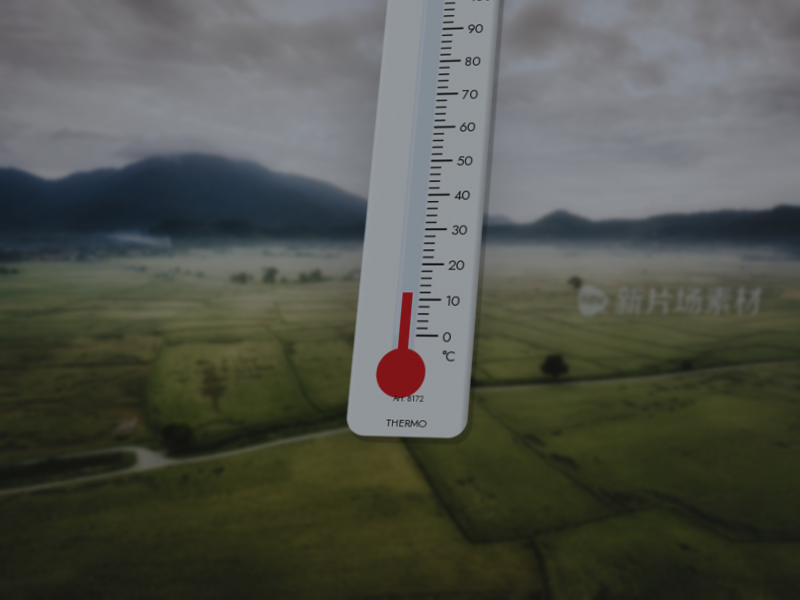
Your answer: {"value": 12, "unit": "°C"}
